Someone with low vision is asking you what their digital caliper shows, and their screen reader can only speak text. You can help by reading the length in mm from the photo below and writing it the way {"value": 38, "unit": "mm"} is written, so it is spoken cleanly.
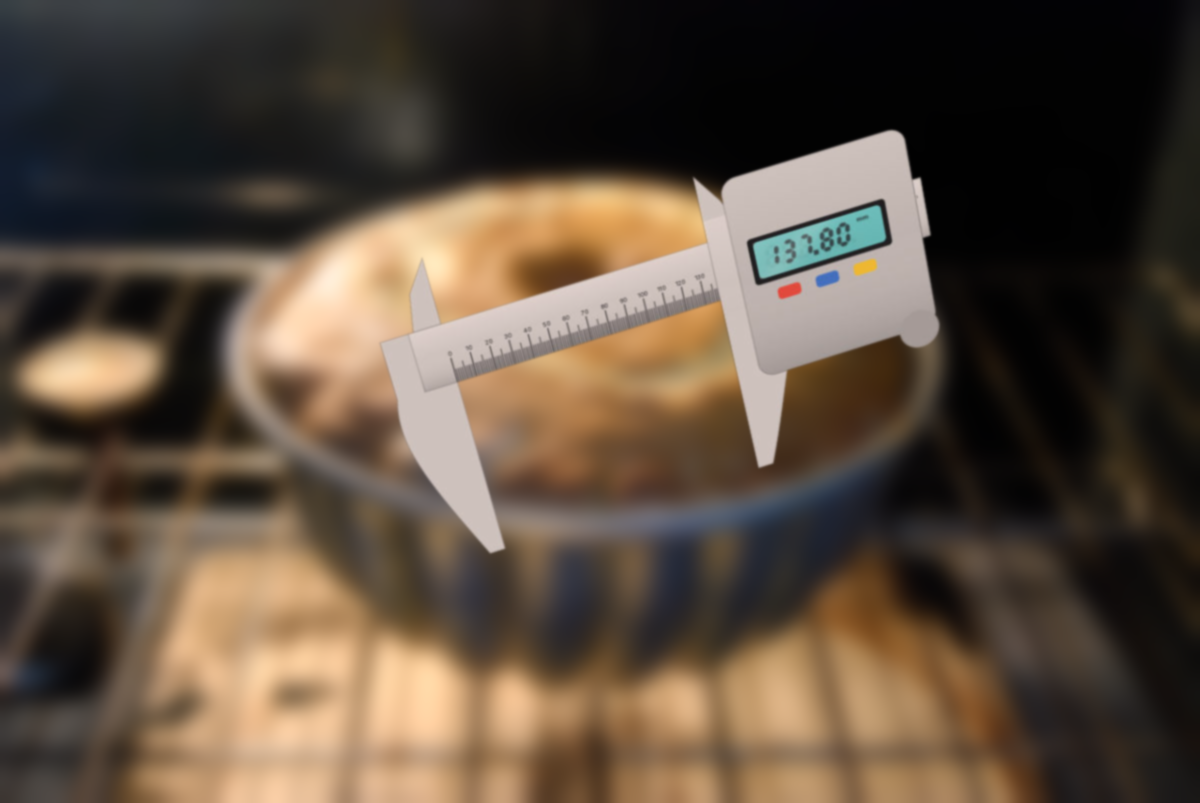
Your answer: {"value": 137.80, "unit": "mm"}
